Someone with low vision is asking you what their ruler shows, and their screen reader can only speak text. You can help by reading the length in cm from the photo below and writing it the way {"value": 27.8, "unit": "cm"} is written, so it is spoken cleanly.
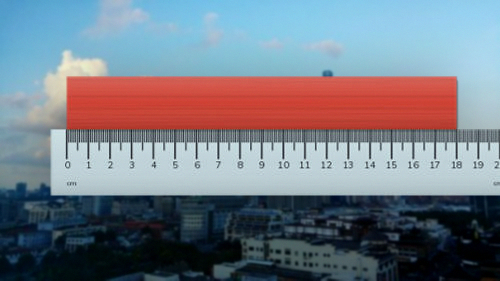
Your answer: {"value": 18, "unit": "cm"}
